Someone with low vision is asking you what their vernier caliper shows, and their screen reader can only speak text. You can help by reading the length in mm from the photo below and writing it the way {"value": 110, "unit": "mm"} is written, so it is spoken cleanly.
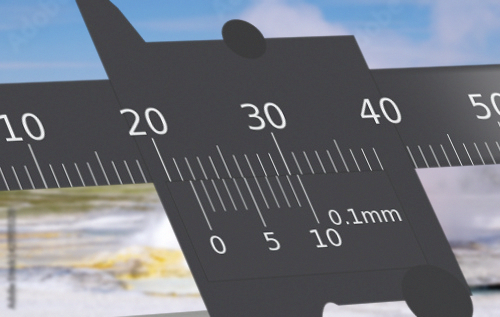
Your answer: {"value": 21.6, "unit": "mm"}
